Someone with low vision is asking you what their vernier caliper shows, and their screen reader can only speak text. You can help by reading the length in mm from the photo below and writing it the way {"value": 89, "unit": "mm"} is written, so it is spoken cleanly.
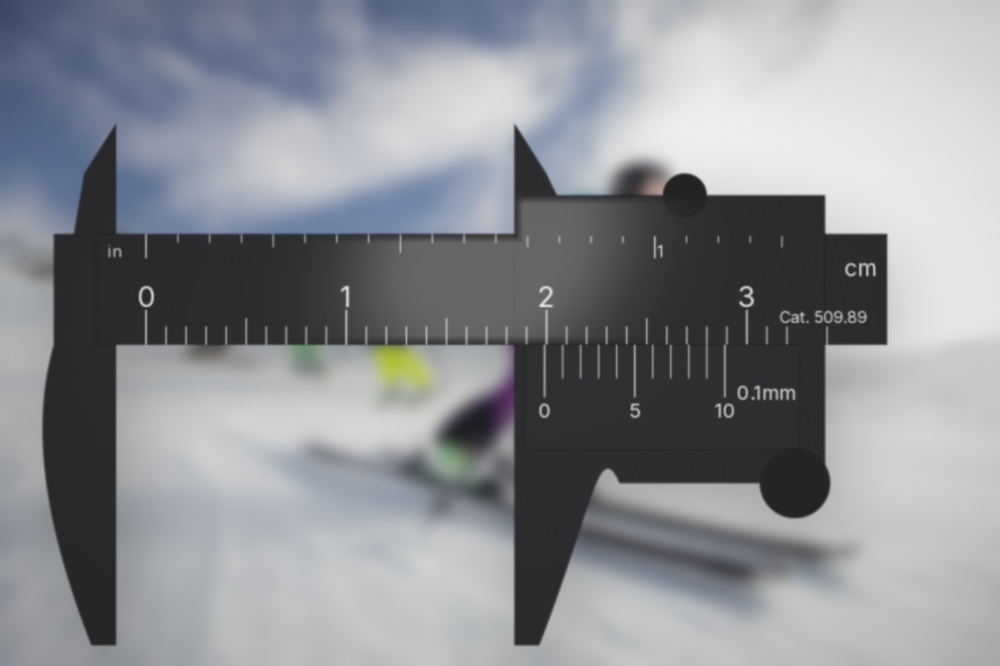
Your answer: {"value": 19.9, "unit": "mm"}
